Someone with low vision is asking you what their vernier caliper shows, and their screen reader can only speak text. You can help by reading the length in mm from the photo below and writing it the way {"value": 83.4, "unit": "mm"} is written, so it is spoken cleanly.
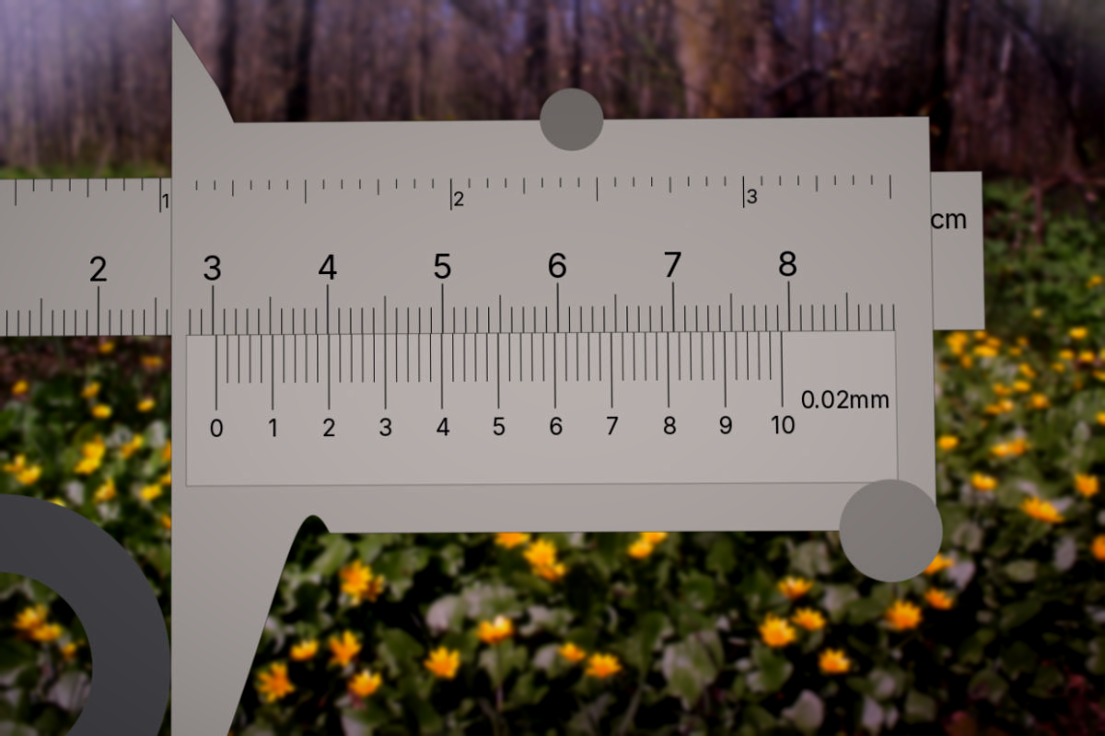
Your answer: {"value": 30.3, "unit": "mm"}
